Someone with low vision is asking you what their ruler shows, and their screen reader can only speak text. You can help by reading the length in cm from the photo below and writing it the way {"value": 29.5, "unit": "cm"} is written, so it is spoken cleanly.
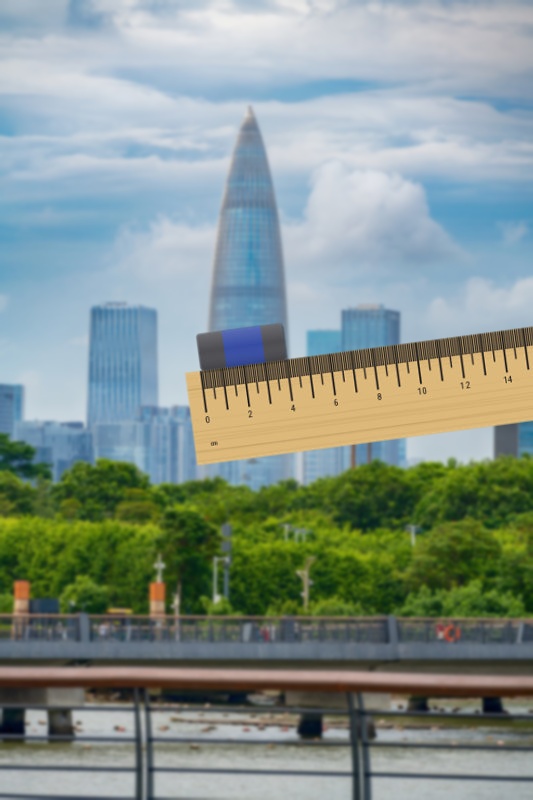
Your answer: {"value": 4, "unit": "cm"}
